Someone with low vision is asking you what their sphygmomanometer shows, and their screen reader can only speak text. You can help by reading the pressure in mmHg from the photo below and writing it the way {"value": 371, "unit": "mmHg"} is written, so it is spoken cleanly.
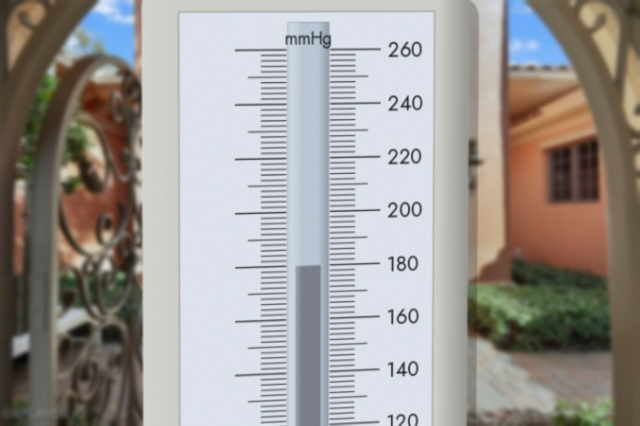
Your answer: {"value": 180, "unit": "mmHg"}
